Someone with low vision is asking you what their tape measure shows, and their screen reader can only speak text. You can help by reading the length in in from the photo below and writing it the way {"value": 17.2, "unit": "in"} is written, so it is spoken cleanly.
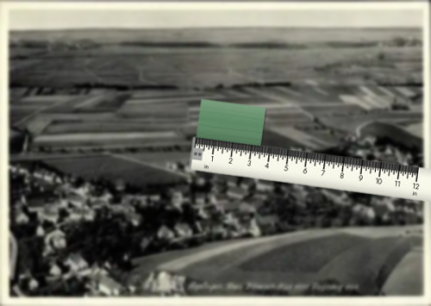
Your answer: {"value": 3.5, "unit": "in"}
